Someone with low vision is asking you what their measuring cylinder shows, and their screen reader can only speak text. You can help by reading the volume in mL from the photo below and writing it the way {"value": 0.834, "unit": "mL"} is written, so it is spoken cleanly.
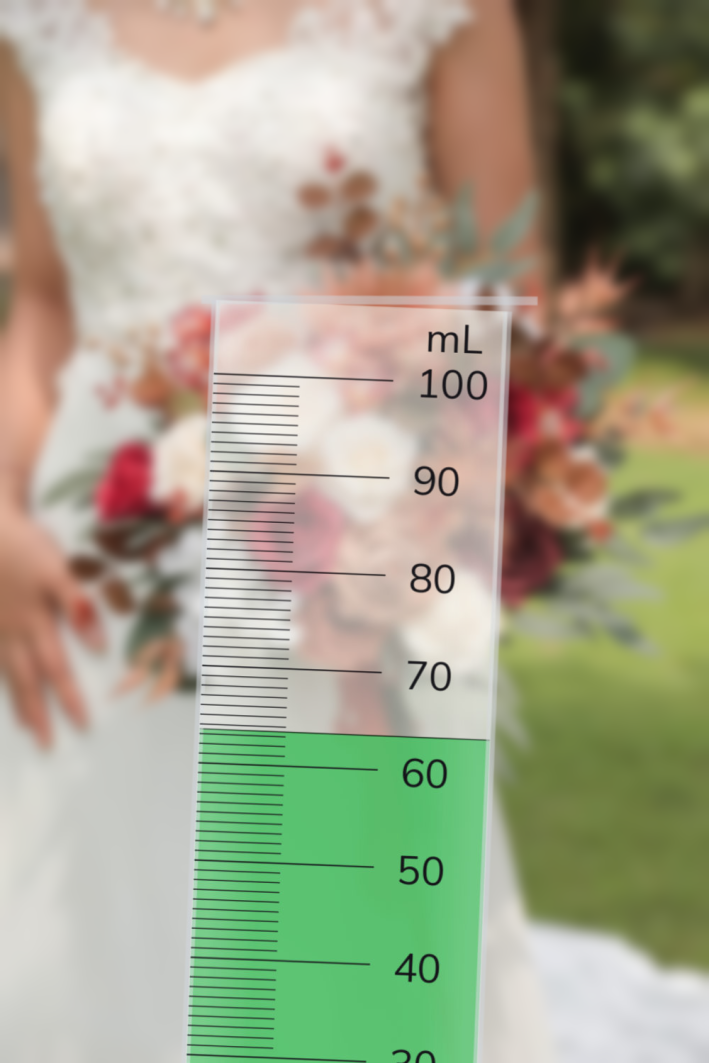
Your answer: {"value": 63.5, "unit": "mL"}
